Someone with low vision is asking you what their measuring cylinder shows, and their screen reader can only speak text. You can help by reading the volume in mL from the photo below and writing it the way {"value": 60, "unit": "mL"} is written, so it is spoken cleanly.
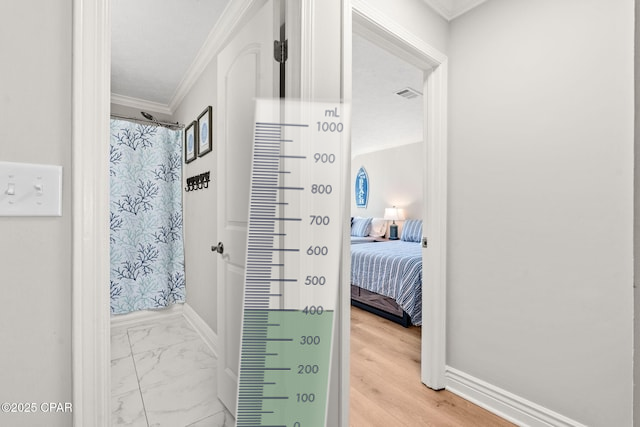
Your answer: {"value": 400, "unit": "mL"}
